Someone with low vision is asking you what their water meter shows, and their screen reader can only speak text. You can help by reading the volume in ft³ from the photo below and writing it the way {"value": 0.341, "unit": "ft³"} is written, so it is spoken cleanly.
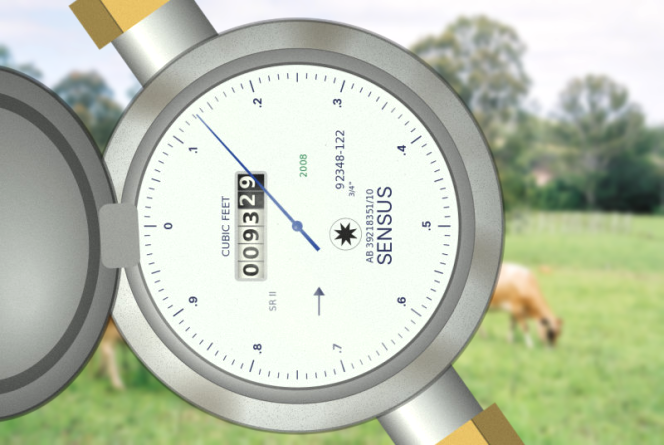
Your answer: {"value": 9329.13, "unit": "ft³"}
